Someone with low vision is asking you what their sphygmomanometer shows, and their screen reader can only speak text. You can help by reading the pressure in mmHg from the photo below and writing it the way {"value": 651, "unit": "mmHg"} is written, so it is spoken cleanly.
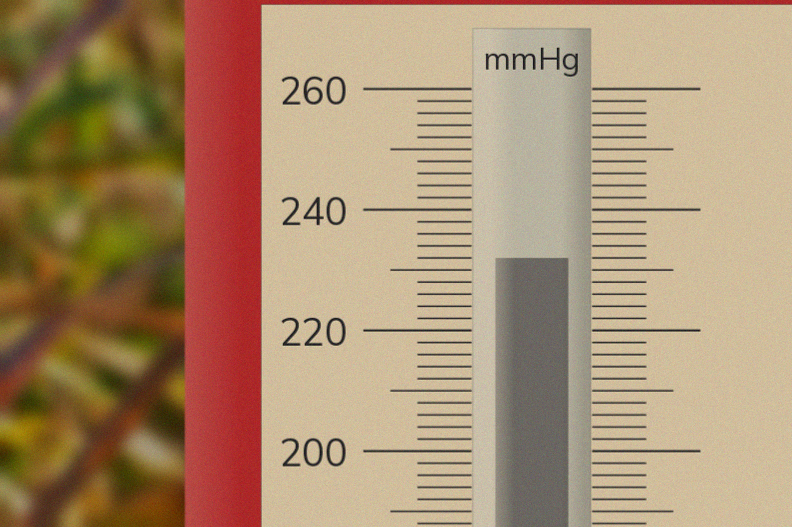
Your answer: {"value": 232, "unit": "mmHg"}
